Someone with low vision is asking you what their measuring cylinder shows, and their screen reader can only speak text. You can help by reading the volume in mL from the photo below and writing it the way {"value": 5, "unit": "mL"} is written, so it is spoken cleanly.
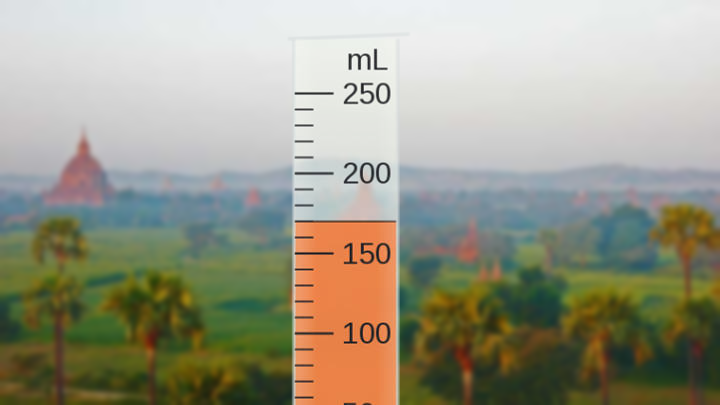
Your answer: {"value": 170, "unit": "mL"}
